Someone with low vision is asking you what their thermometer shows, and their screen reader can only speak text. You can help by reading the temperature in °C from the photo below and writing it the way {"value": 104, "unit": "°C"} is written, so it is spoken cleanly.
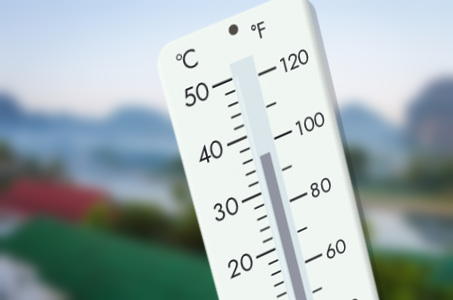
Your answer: {"value": 36, "unit": "°C"}
